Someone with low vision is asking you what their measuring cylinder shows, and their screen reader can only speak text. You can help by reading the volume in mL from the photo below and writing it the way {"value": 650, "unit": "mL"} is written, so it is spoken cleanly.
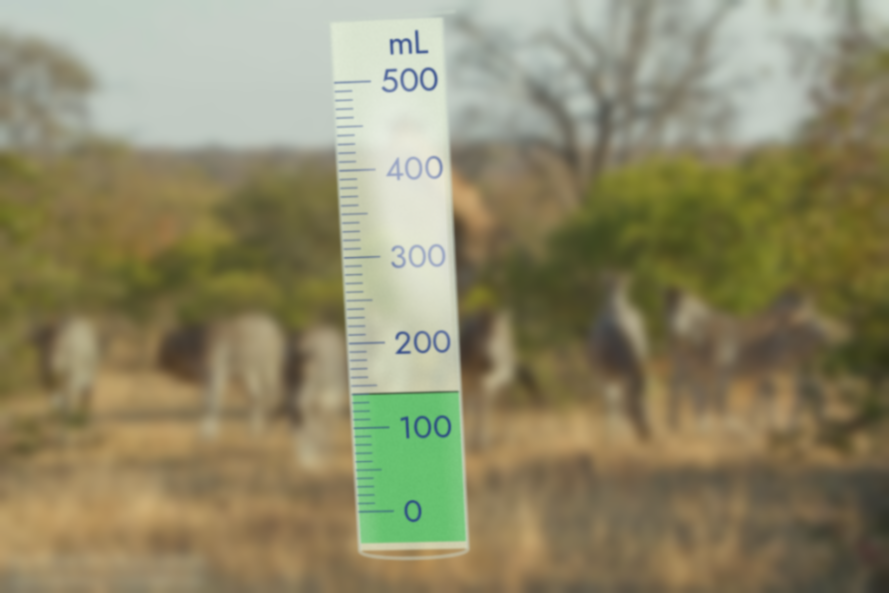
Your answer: {"value": 140, "unit": "mL"}
